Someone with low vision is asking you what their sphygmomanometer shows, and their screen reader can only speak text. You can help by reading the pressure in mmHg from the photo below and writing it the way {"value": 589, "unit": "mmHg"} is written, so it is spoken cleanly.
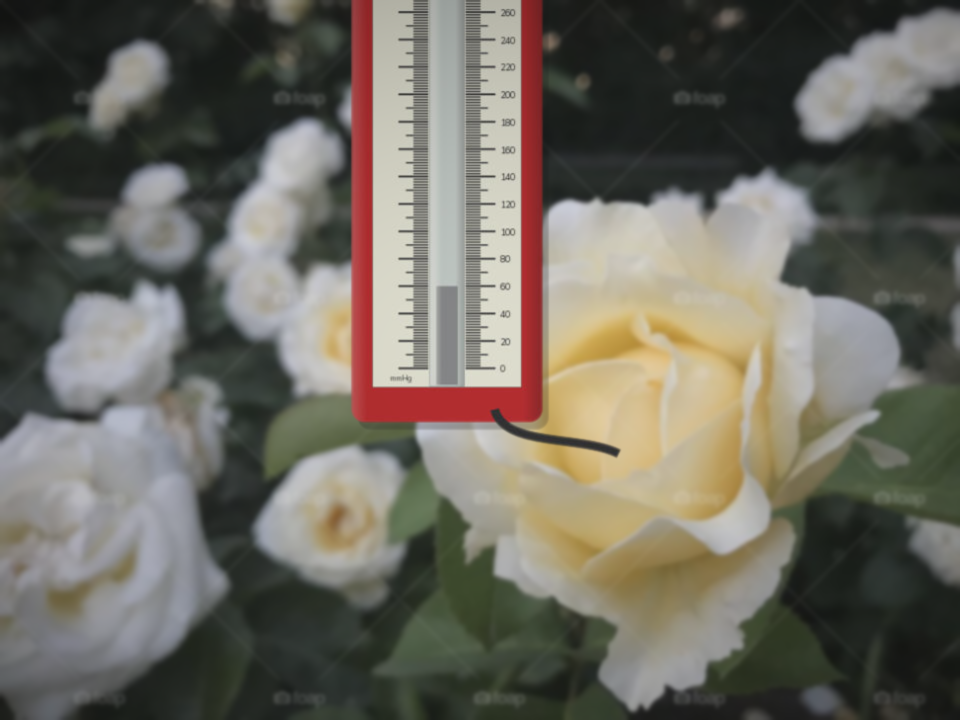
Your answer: {"value": 60, "unit": "mmHg"}
